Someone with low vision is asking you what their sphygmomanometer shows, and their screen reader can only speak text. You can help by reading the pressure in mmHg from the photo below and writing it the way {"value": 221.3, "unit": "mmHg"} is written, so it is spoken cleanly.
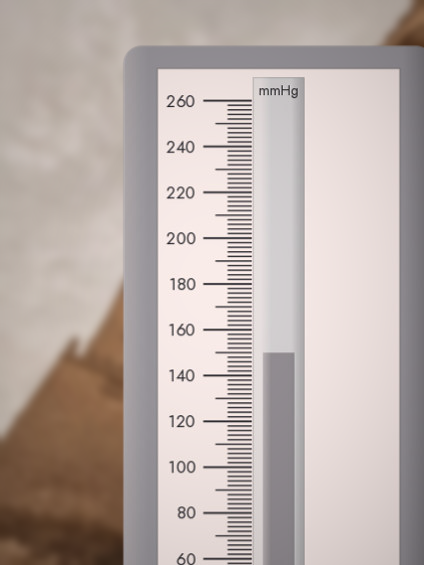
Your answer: {"value": 150, "unit": "mmHg"}
